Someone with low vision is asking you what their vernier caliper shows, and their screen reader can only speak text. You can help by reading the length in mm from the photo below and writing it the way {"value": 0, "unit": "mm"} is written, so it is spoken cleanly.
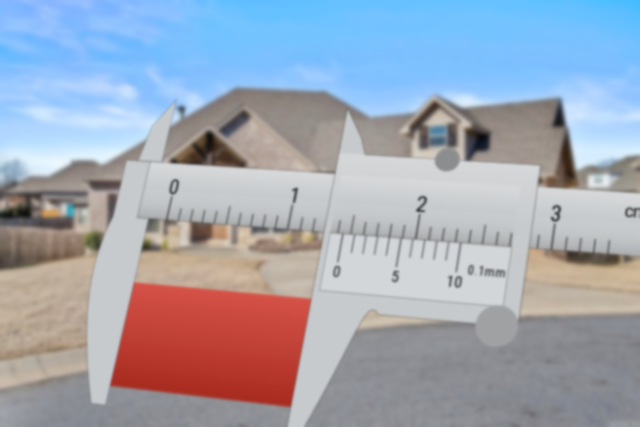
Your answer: {"value": 14.4, "unit": "mm"}
